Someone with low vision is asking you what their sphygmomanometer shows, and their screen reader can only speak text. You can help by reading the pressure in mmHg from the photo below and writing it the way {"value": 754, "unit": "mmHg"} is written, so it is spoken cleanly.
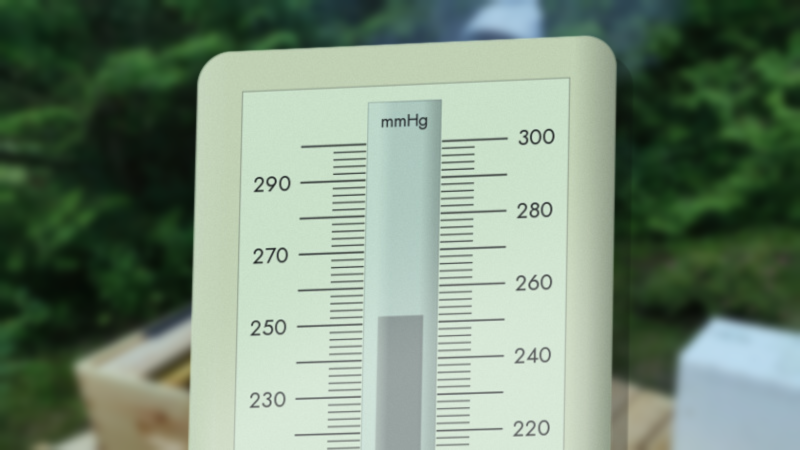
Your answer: {"value": 252, "unit": "mmHg"}
